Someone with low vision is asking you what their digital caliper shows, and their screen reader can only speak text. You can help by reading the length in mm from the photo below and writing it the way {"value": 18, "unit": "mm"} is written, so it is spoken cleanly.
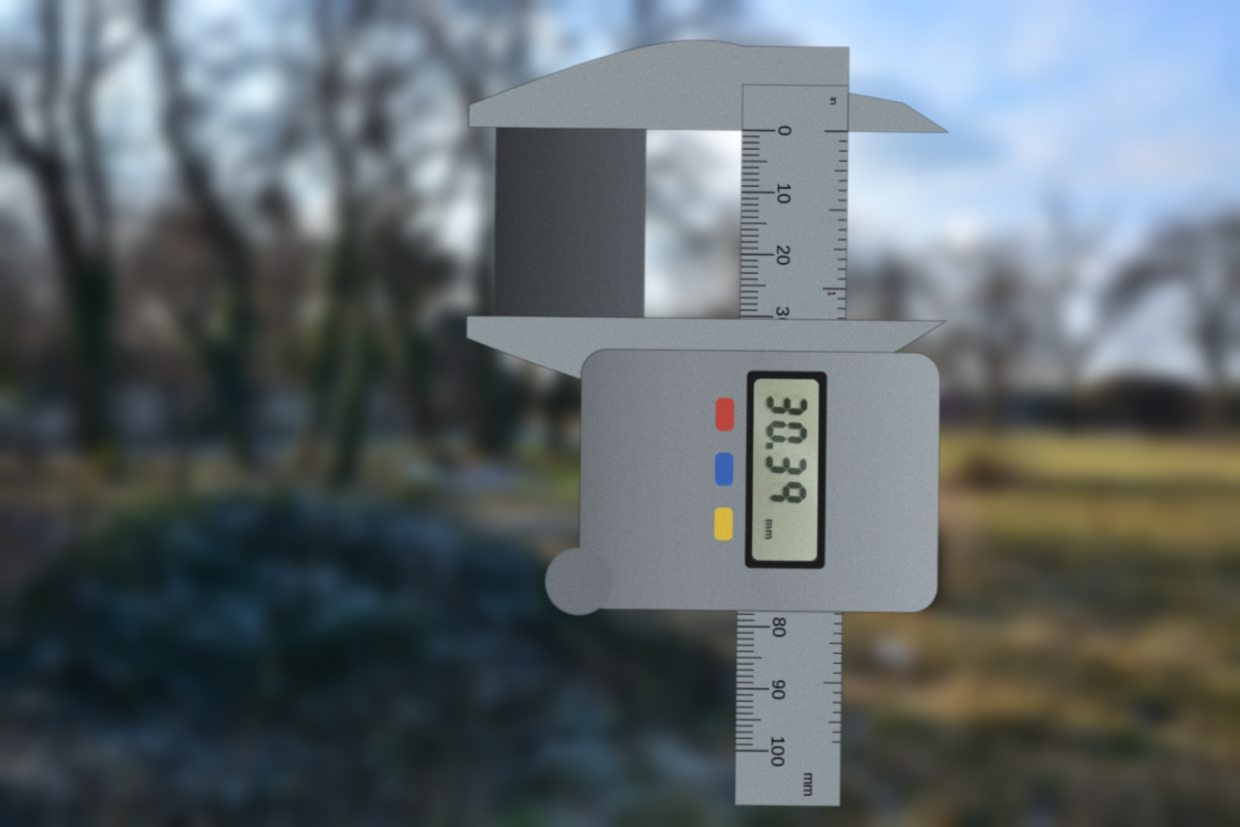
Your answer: {"value": 30.39, "unit": "mm"}
